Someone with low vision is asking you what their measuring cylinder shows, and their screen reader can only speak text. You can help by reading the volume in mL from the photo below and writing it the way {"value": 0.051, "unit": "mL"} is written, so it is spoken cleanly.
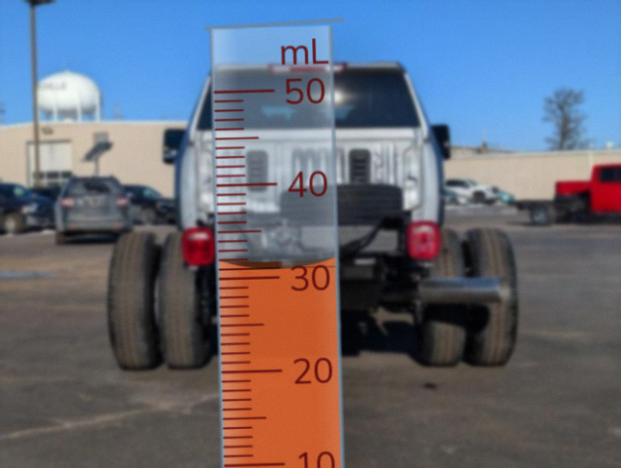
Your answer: {"value": 31, "unit": "mL"}
